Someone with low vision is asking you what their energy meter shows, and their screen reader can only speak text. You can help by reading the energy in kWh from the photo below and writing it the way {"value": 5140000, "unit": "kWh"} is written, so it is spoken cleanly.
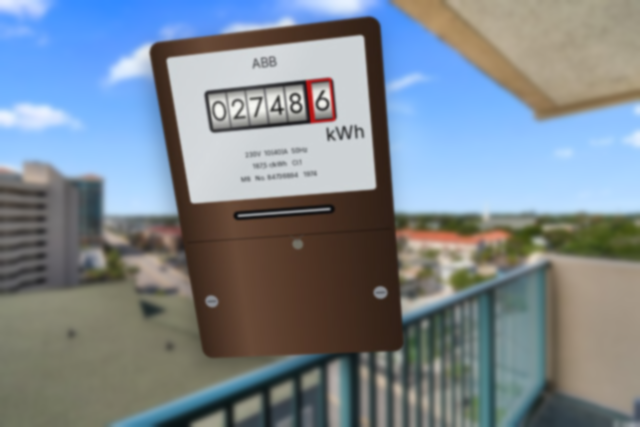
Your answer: {"value": 2748.6, "unit": "kWh"}
